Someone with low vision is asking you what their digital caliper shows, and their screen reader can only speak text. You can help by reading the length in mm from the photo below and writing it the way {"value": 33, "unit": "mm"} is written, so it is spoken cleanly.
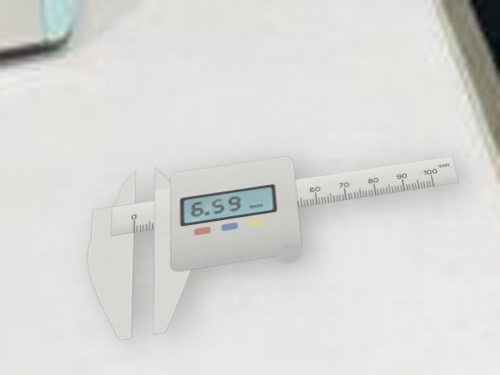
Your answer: {"value": 6.59, "unit": "mm"}
